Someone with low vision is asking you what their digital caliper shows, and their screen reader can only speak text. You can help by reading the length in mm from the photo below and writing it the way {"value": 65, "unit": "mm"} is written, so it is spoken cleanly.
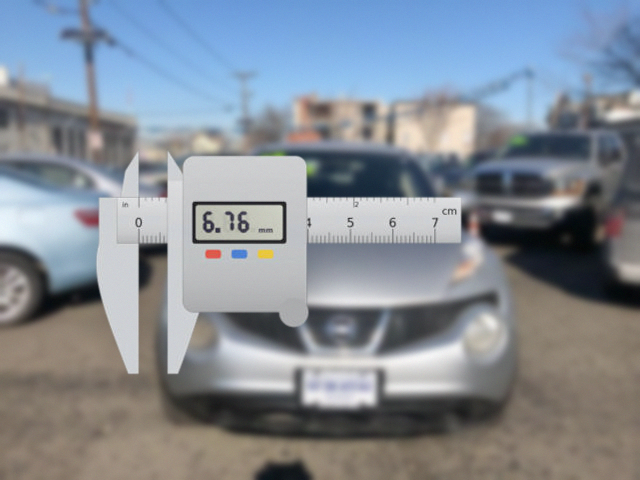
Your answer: {"value": 6.76, "unit": "mm"}
